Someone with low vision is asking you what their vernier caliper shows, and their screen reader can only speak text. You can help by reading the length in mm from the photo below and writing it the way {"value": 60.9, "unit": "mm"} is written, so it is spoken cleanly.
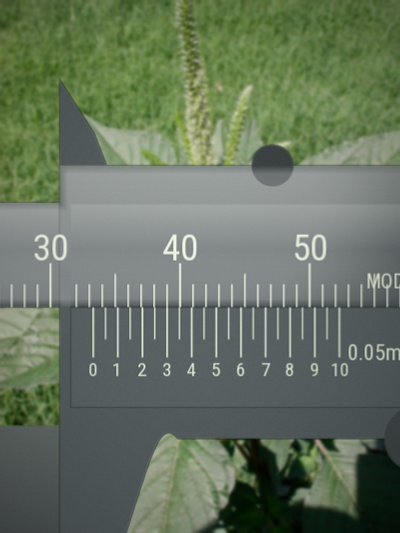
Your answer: {"value": 33.3, "unit": "mm"}
